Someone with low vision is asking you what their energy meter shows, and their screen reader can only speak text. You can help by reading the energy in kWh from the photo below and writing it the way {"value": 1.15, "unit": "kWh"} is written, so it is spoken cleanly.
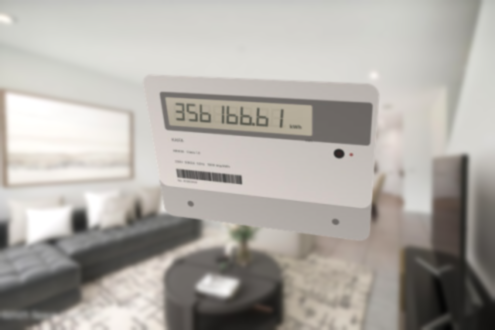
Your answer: {"value": 356166.61, "unit": "kWh"}
